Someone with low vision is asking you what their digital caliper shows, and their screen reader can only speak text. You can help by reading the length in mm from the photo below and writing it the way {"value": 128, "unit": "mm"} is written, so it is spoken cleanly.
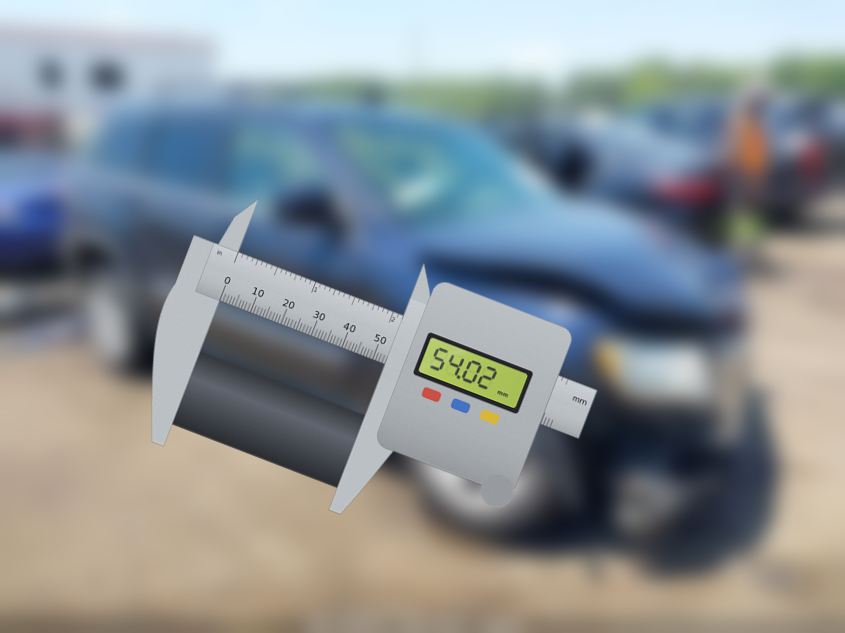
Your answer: {"value": 54.02, "unit": "mm"}
